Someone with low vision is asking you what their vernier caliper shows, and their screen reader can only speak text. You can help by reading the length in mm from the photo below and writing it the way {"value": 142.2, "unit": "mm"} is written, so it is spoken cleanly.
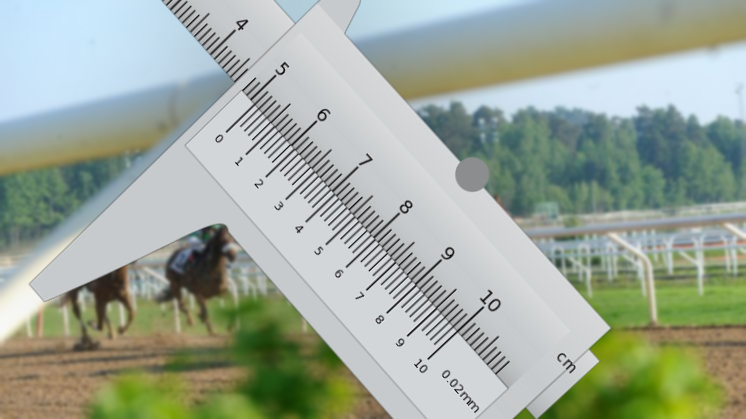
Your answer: {"value": 51.0, "unit": "mm"}
